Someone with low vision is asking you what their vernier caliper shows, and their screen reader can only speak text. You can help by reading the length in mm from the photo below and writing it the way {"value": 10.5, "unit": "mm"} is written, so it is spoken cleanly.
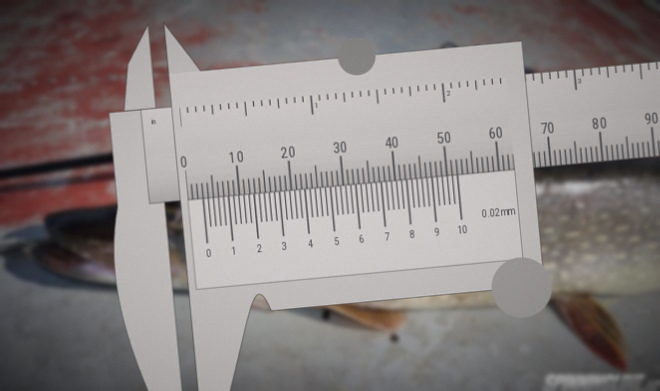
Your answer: {"value": 3.0, "unit": "mm"}
